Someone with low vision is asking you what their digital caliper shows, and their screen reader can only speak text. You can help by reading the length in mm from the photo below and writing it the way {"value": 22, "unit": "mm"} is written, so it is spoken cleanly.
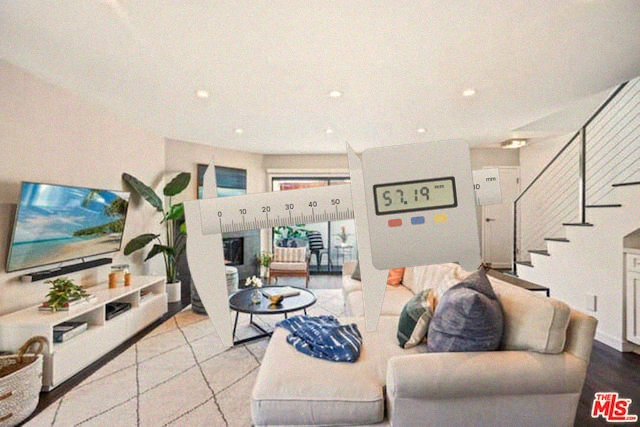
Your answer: {"value": 57.19, "unit": "mm"}
